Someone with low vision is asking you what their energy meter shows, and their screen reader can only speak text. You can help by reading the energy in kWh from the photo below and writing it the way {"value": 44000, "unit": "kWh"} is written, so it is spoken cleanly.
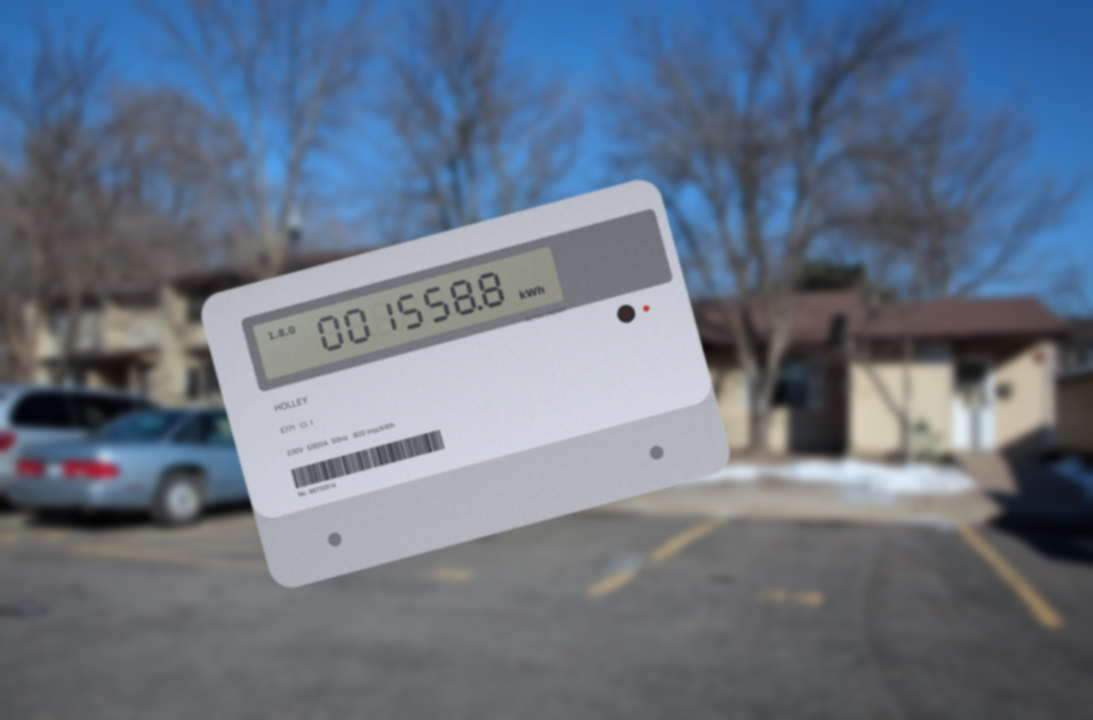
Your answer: {"value": 1558.8, "unit": "kWh"}
